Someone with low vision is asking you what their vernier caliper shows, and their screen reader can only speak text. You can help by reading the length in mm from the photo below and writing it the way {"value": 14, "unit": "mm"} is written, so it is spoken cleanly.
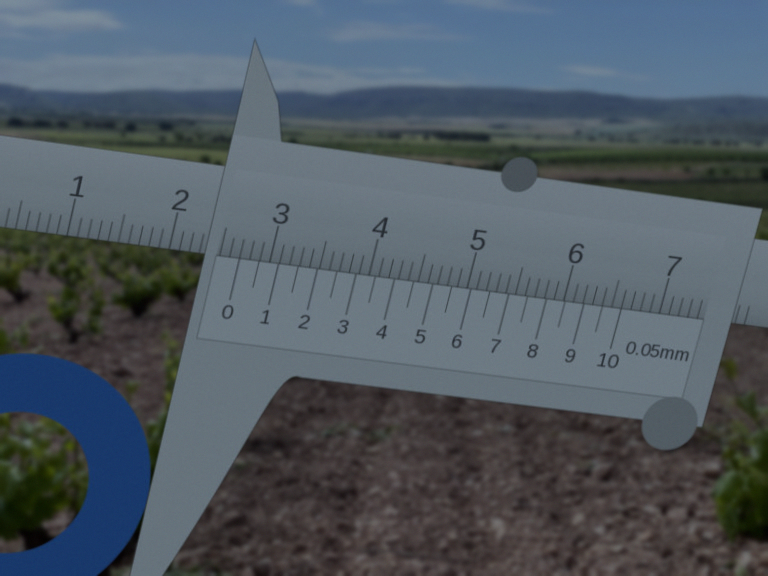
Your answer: {"value": 27.0, "unit": "mm"}
